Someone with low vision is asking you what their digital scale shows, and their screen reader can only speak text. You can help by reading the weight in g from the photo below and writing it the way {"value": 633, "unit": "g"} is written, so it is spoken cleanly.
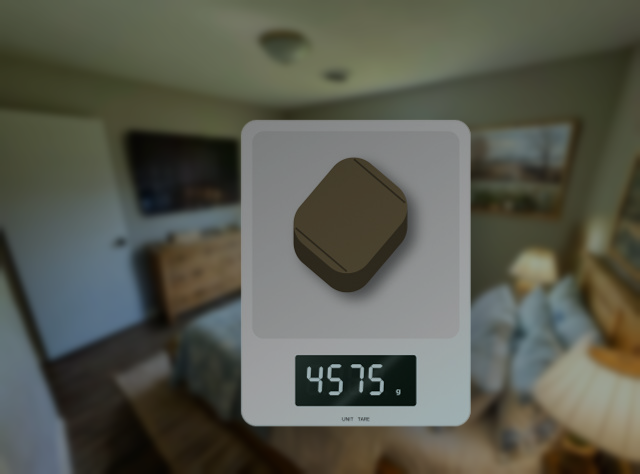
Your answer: {"value": 4575, "unit": "g"}
